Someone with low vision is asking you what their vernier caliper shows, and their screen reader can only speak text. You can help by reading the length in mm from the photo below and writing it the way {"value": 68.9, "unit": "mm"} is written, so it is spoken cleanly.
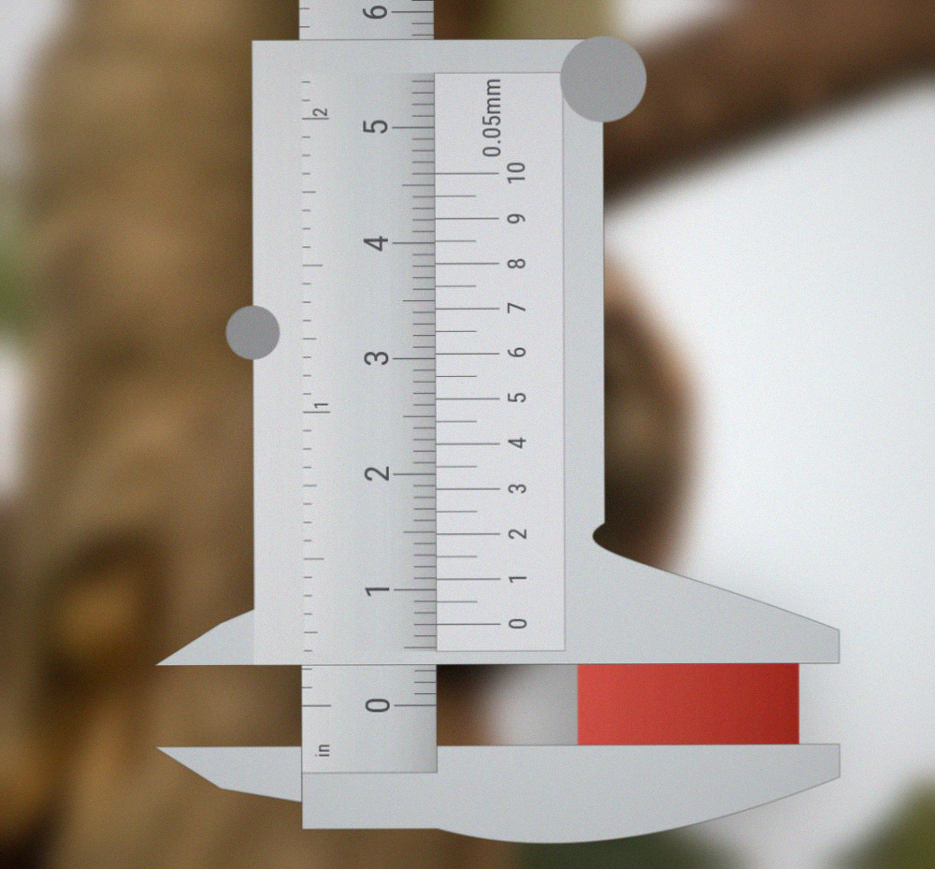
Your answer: {"value": 7.0, "unit": "mm"}
